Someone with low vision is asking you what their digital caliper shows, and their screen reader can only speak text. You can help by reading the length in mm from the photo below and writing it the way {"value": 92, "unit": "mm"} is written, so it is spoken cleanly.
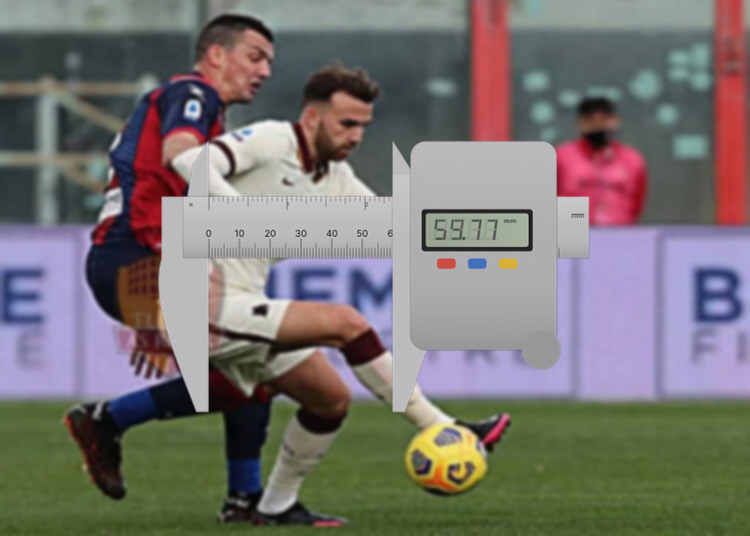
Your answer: {"value": 59.77, "unit": "mm"}
